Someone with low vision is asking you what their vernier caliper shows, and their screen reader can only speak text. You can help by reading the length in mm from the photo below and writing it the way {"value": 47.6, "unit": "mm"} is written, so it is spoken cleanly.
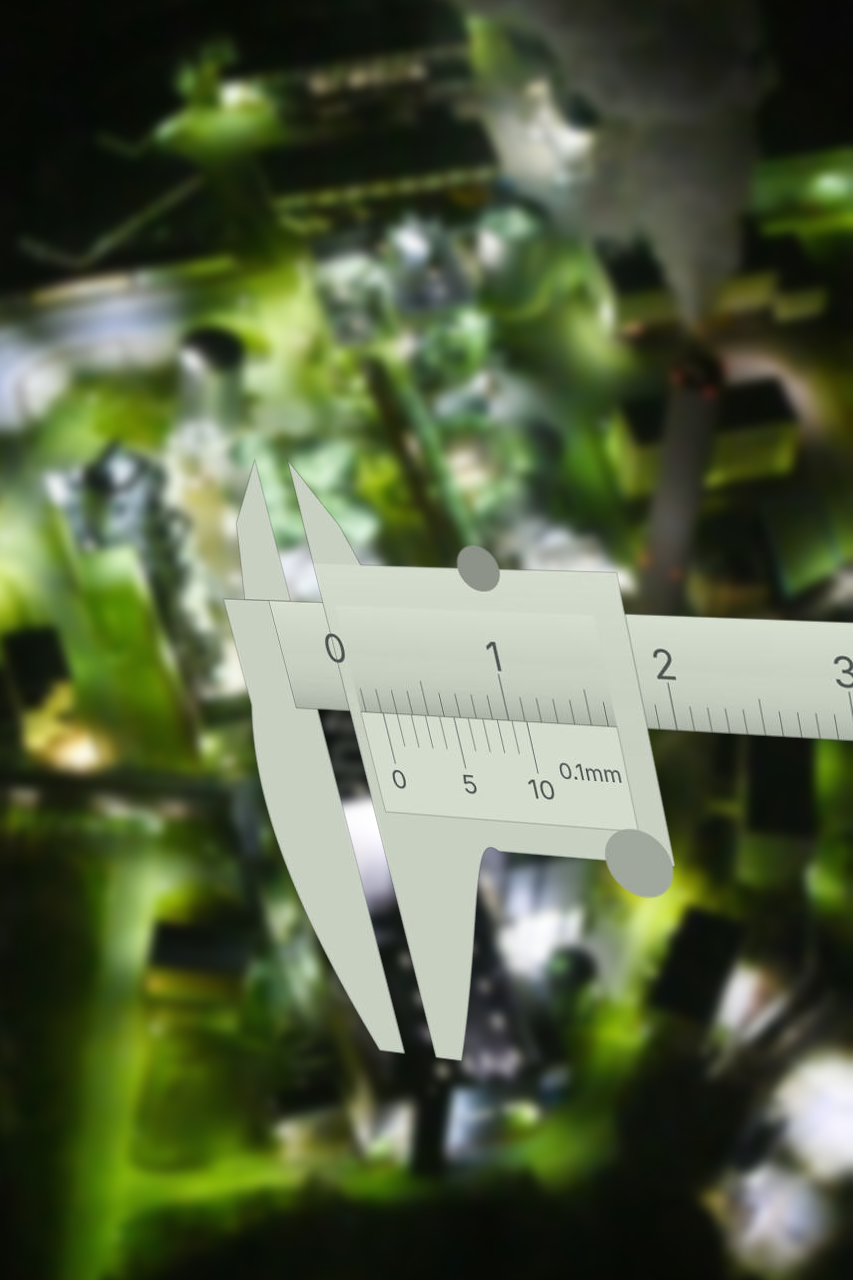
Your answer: {"value": 2.1, "unit": "mm"}
